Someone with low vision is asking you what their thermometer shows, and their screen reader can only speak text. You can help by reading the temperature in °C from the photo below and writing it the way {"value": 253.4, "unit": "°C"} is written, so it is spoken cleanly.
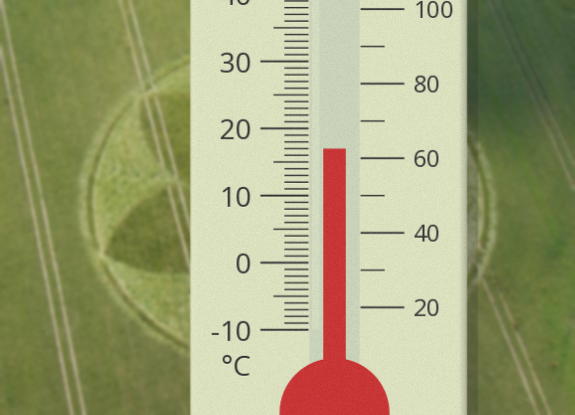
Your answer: {"value": 17, "unit": "°C"}
